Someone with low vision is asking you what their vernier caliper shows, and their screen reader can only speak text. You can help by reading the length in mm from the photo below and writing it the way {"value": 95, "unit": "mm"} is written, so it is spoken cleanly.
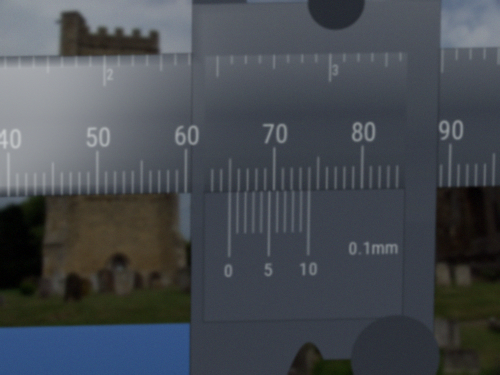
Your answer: {"value": 65.0, "unit": "mm"}
